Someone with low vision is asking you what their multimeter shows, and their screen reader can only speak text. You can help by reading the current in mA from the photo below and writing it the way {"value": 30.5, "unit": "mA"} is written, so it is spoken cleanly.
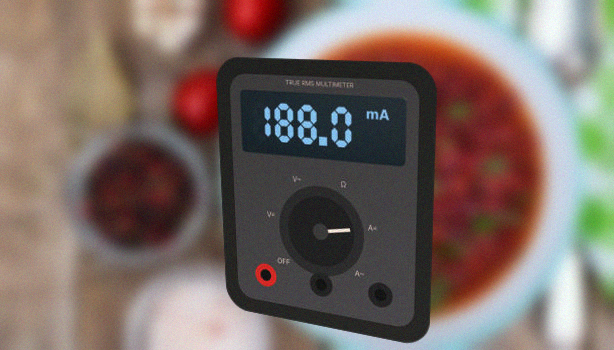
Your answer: {"value": 188.0, "unit": "mA"}
